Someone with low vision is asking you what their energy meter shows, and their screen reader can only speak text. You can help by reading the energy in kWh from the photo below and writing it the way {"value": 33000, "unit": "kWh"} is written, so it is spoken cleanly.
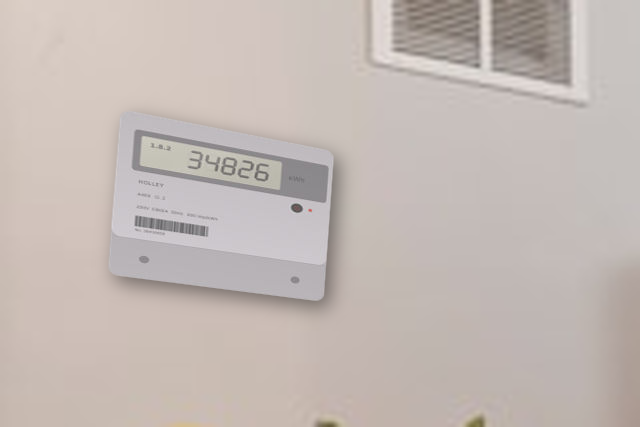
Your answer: {"value": 34826, "unit": "kWh"}
